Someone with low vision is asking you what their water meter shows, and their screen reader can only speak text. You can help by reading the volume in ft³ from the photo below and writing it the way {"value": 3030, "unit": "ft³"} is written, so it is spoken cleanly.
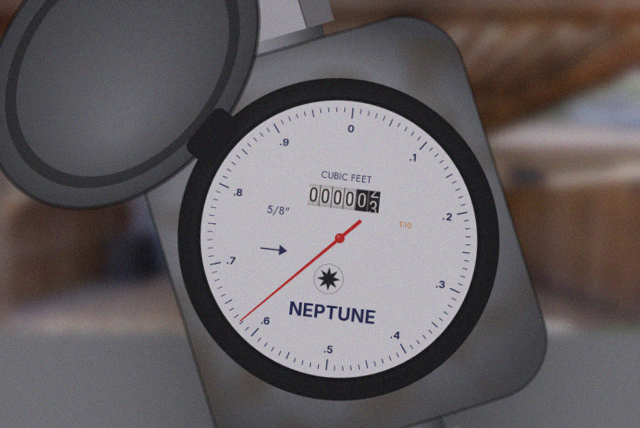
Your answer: {"value": 2.62, "unit": "ft³"}
